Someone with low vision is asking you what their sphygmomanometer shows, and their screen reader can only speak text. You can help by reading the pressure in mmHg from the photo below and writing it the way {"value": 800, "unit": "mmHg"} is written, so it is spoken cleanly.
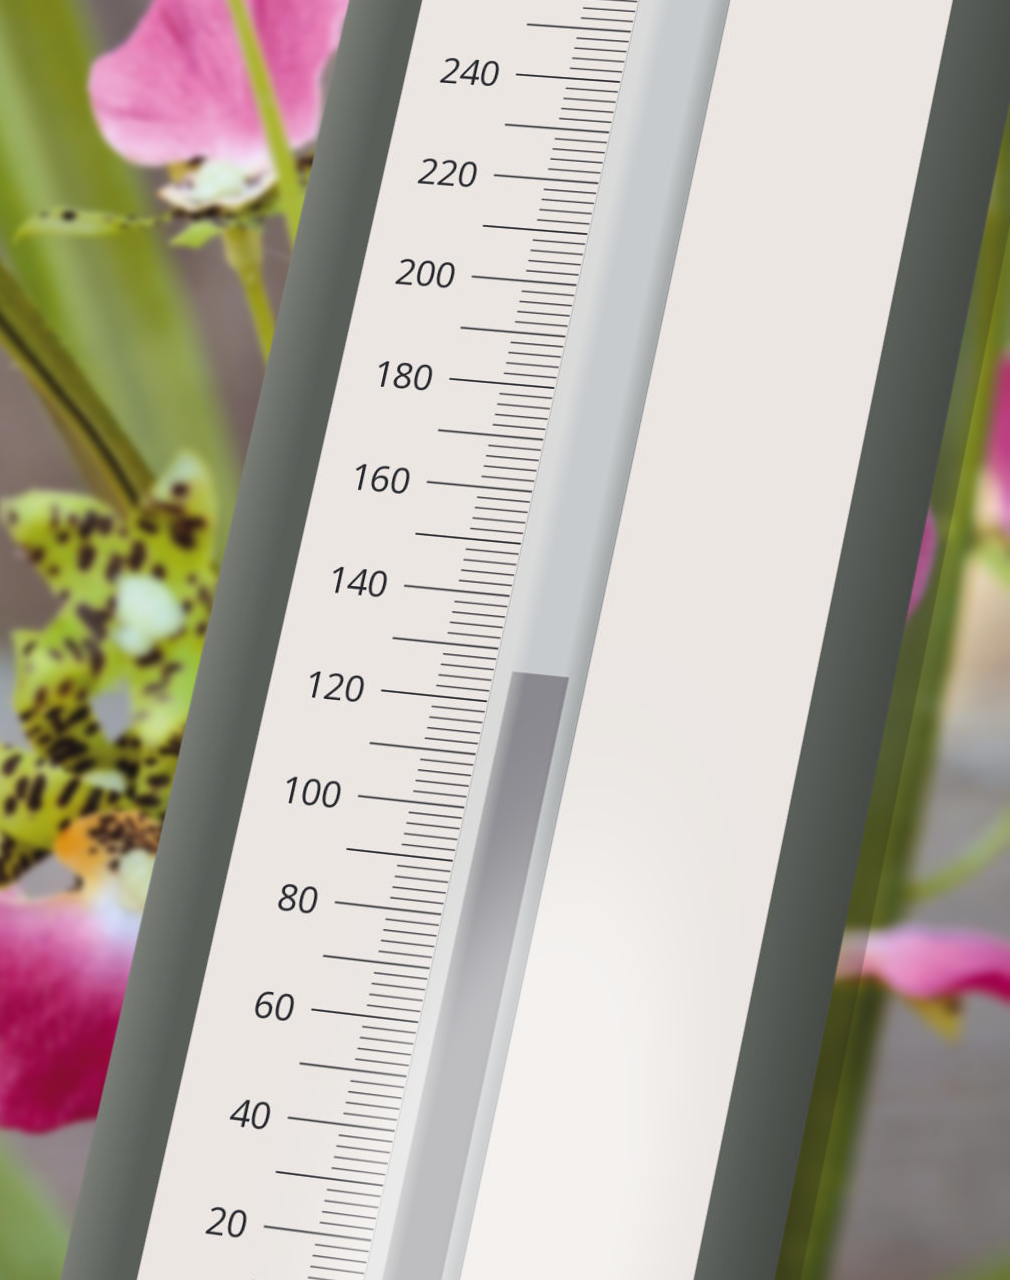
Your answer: {"value": 126, "unit": "mmHg"}
